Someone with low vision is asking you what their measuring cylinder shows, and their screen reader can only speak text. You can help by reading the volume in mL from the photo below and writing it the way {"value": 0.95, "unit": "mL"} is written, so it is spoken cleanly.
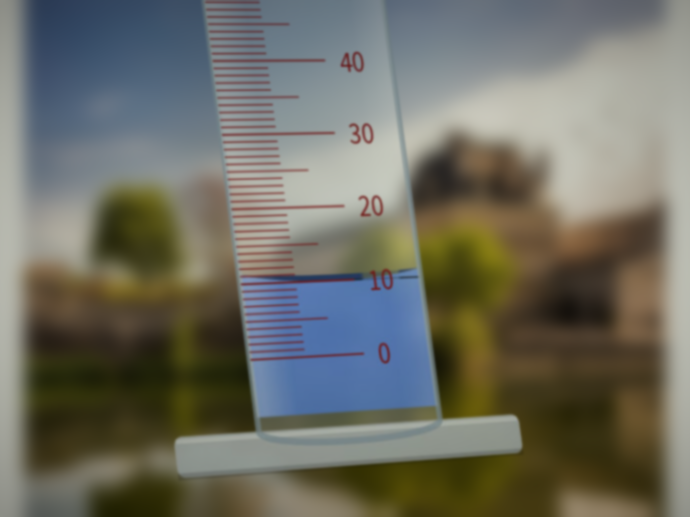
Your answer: {"value": 10, "unit": "mL"}
